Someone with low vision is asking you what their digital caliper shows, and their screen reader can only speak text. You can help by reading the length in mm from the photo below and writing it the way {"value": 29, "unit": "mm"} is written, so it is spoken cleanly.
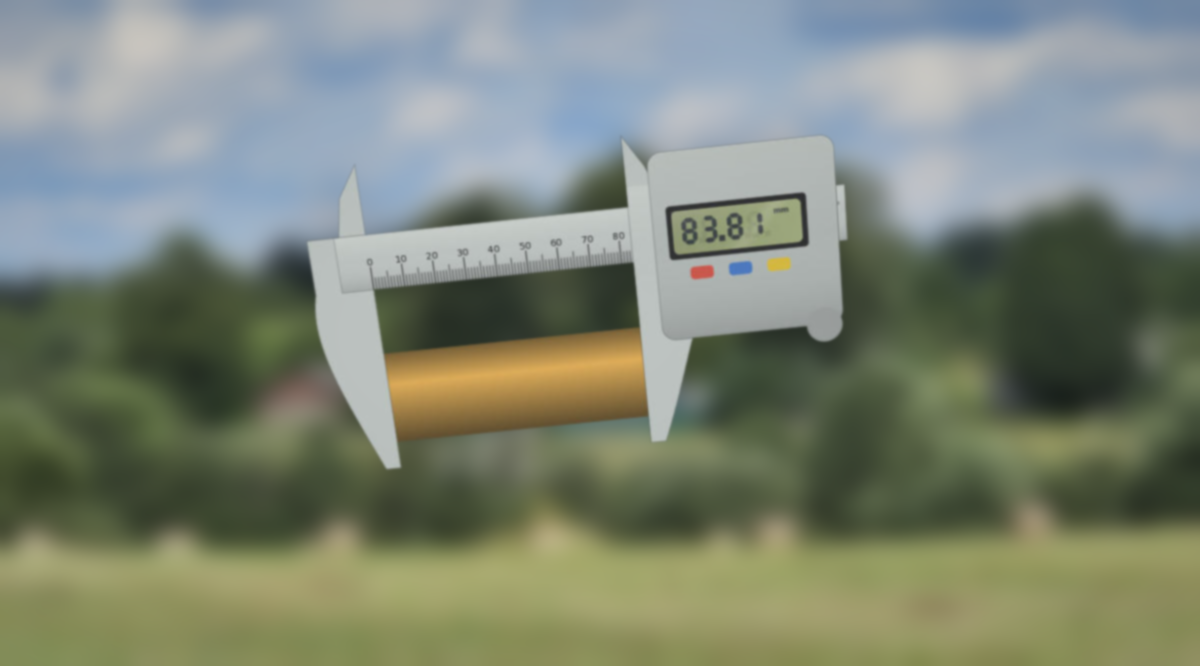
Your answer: {"value": 83.81, "unit": "mm"}
